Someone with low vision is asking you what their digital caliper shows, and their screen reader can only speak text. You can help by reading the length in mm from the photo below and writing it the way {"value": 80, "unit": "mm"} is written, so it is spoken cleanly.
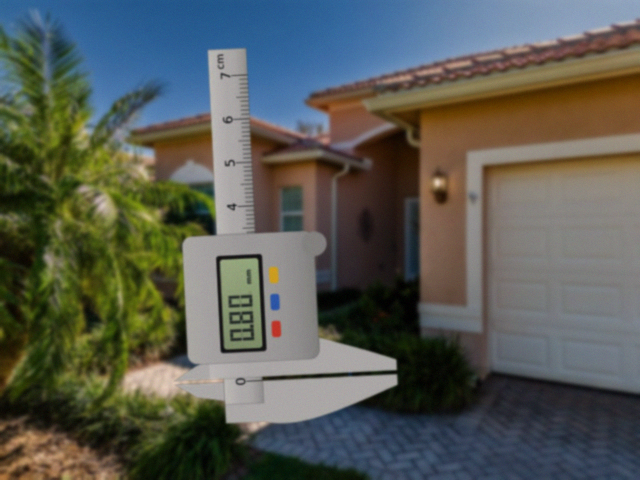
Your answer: {"value": 0.80, "unit": "mm"}
